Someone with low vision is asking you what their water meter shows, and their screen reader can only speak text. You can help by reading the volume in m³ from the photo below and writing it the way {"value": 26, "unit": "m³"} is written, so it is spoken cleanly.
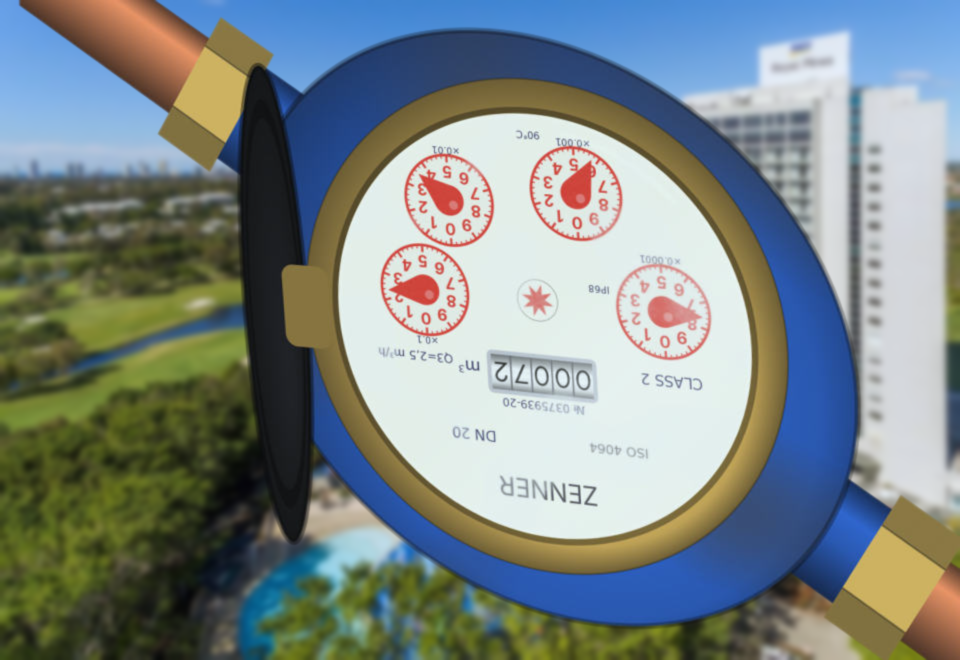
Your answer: {"value": 72.2357, "unit": "m³"}
